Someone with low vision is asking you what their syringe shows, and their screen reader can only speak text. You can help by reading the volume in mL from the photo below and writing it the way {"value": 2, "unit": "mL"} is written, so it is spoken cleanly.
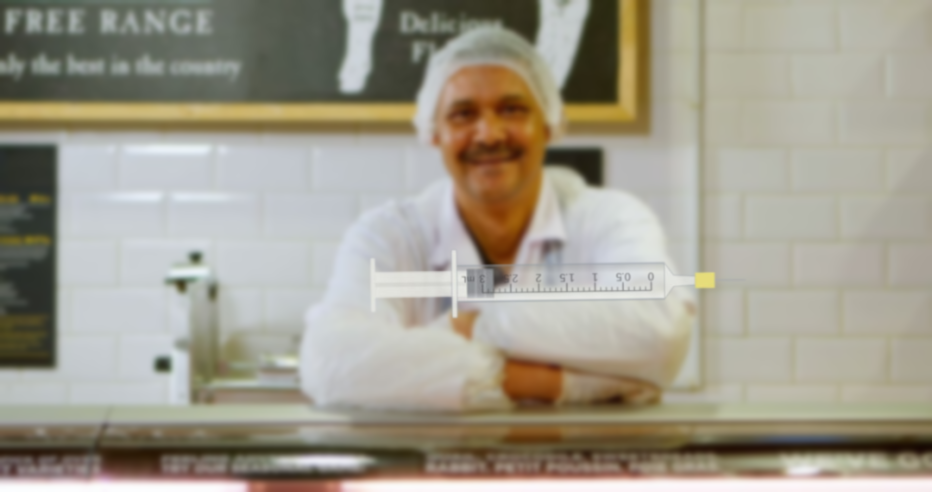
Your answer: {"value": 2.8, "unit": "mL"}
